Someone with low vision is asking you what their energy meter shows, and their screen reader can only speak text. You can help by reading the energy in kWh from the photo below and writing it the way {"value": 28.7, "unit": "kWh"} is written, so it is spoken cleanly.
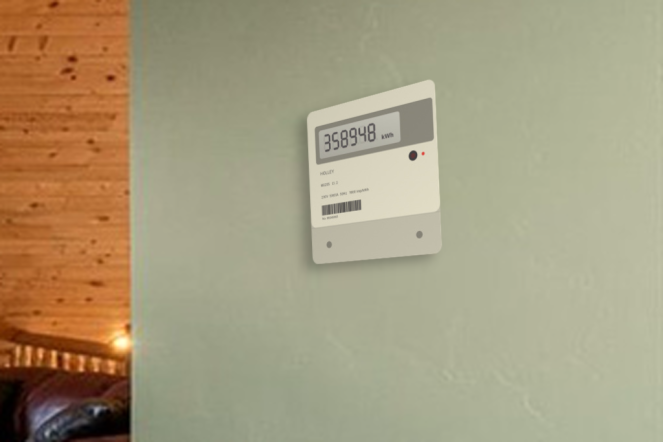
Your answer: {"value": 358948, "unit": "kWh"}
